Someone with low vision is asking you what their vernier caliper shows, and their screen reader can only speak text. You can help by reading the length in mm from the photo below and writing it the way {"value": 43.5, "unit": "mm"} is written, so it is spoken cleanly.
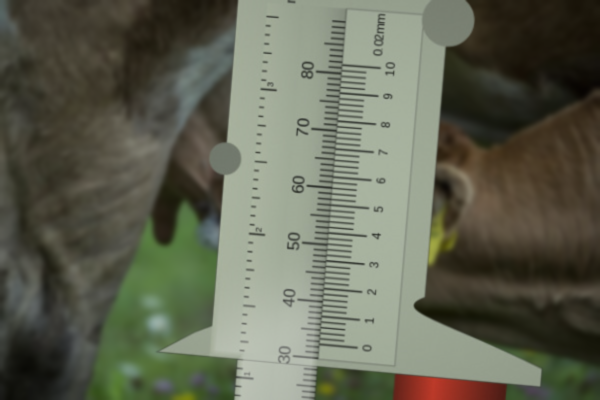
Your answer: {"value": 32.5, "unit": "mm"}
